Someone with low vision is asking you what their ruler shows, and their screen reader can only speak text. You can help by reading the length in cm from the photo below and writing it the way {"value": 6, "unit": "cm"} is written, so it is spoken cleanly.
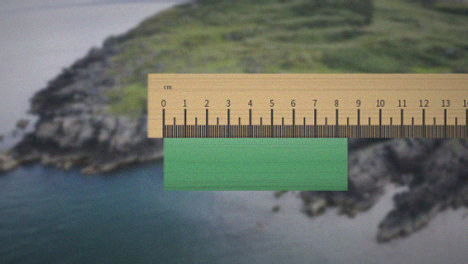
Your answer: {"value": 8.5, "unit": "cm"}
